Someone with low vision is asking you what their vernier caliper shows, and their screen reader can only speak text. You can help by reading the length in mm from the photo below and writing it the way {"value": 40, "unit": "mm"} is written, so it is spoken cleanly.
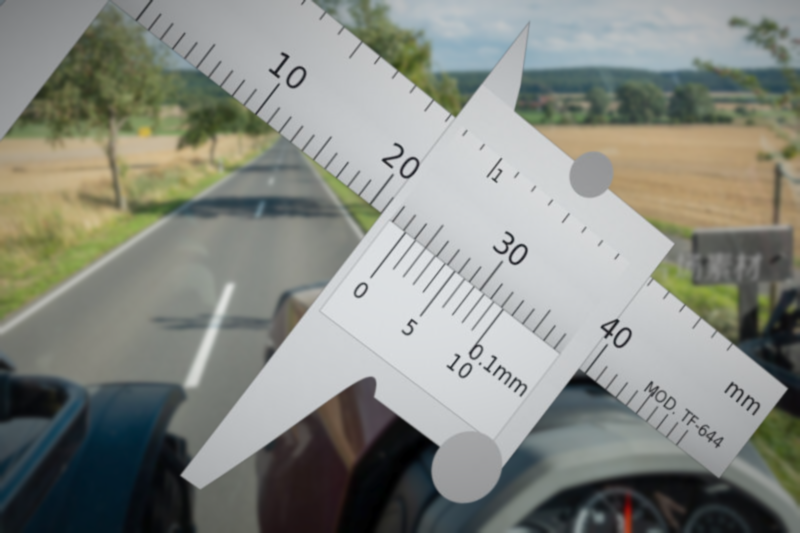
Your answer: {"value": 23.2, "unit": "mm"}
